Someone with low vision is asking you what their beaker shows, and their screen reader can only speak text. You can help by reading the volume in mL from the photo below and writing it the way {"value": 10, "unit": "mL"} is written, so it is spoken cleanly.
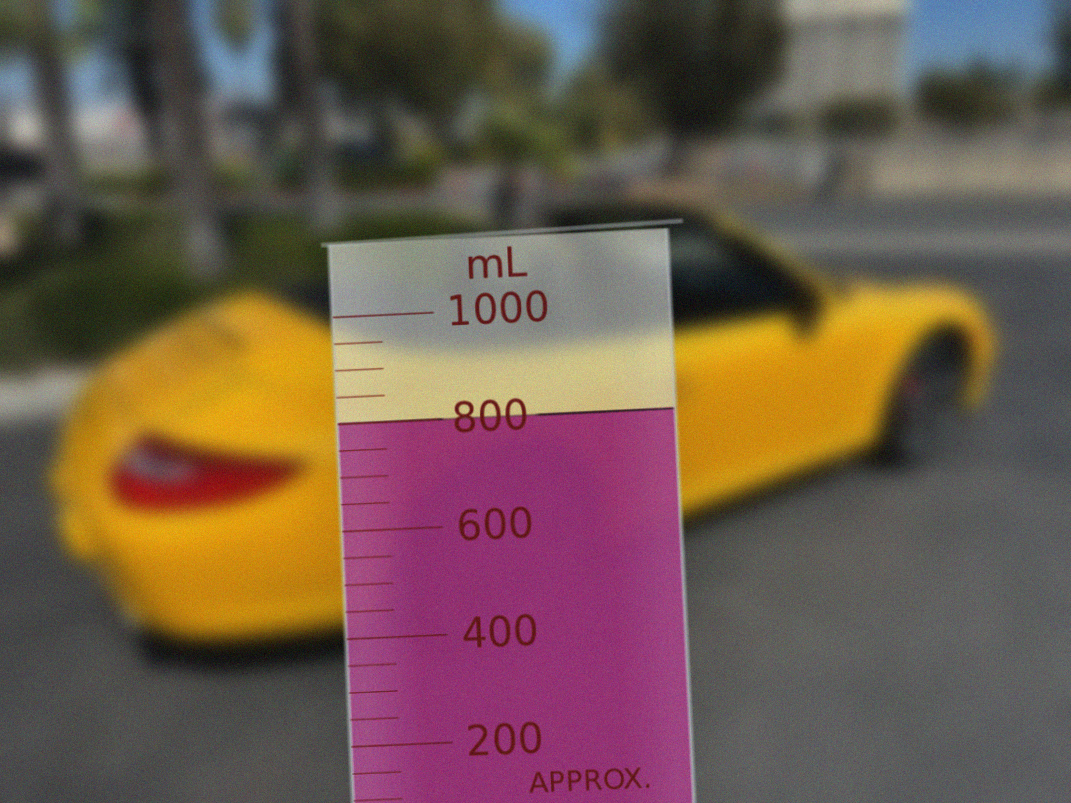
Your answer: {"value": 800, "unit": "mL"}
